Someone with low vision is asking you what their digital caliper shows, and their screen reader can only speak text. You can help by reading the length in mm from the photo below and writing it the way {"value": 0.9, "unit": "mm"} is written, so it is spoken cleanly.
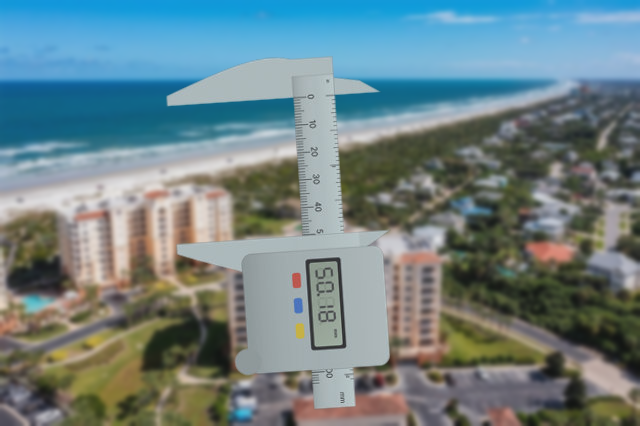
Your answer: {"value": 50.18, "unit": "mm"}
